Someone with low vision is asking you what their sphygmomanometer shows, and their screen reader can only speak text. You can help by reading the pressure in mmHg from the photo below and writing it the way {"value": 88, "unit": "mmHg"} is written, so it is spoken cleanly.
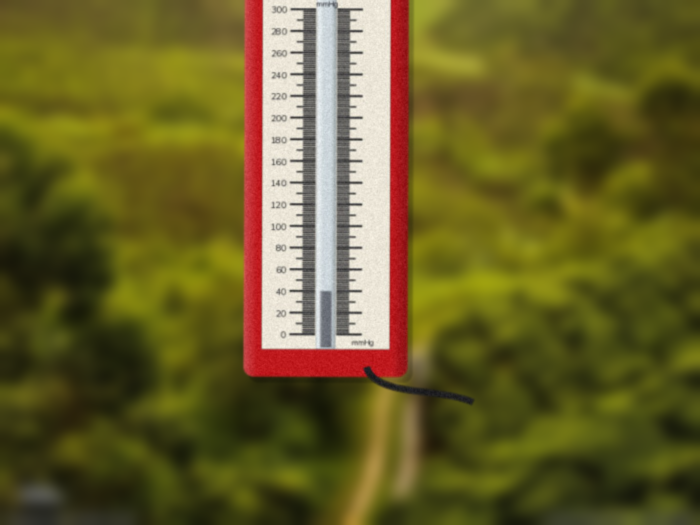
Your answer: {"value": 40, "unit": "mmHg"}
